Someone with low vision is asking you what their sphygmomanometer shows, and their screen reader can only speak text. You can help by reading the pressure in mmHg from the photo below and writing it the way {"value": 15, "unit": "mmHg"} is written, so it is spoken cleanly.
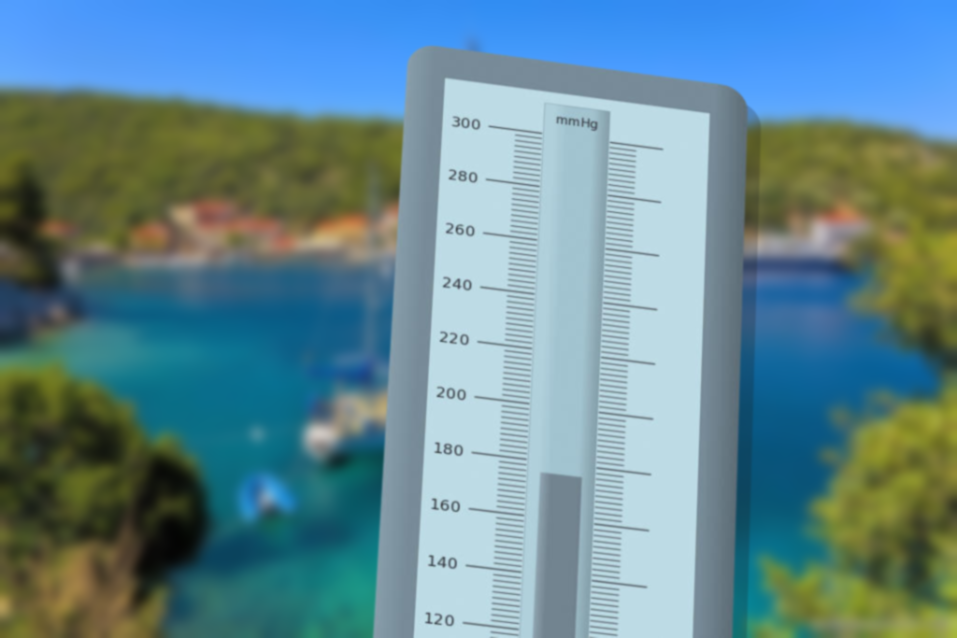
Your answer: {"value": 176, "unit": "mmHg"}
